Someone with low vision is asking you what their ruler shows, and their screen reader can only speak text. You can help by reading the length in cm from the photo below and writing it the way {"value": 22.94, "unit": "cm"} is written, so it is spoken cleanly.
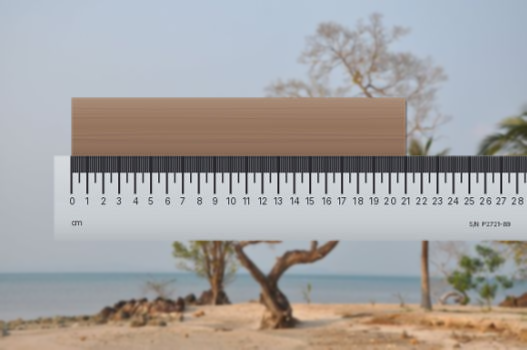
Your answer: {"value": 21, "unit": "cm"}
